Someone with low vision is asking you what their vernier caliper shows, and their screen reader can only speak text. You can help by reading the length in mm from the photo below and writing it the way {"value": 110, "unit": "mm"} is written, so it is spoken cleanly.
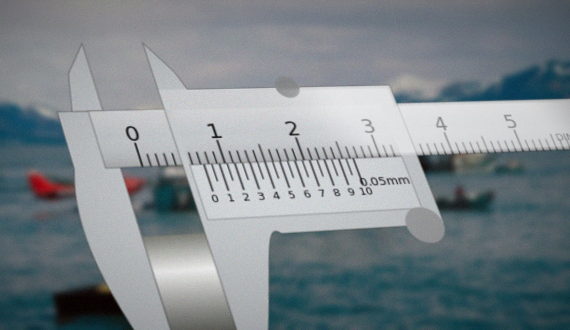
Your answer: {"value": 7.4, "unit": "mm"}
